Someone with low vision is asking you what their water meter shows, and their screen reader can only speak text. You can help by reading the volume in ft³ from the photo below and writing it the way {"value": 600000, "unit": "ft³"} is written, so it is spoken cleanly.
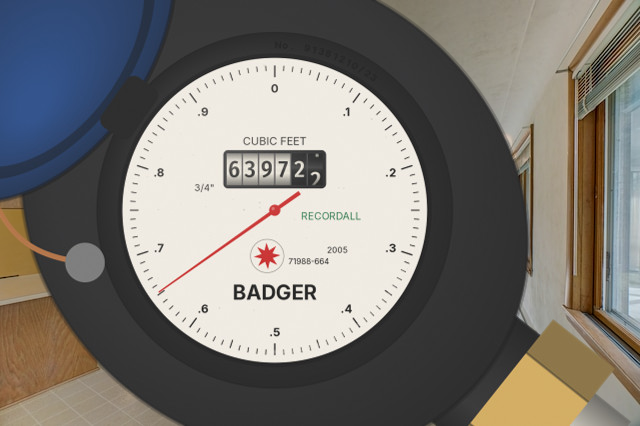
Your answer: {"value": 639721.65, "unit": "ft³"}
